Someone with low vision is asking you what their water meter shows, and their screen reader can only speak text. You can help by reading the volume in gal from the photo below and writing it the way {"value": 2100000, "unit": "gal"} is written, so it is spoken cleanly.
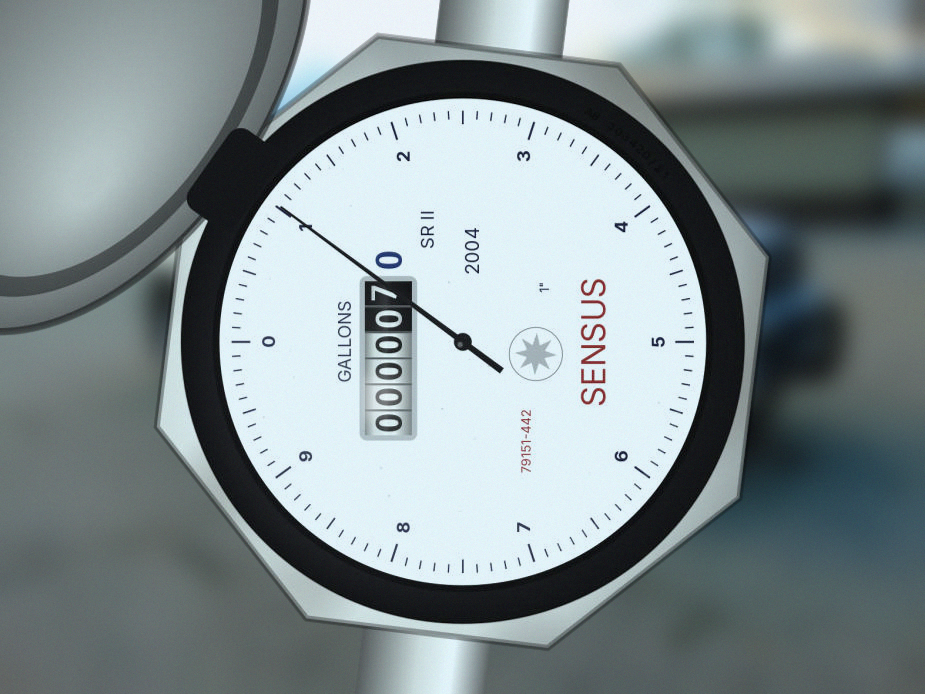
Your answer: {"value": 71.0, "unit": "gal"}
